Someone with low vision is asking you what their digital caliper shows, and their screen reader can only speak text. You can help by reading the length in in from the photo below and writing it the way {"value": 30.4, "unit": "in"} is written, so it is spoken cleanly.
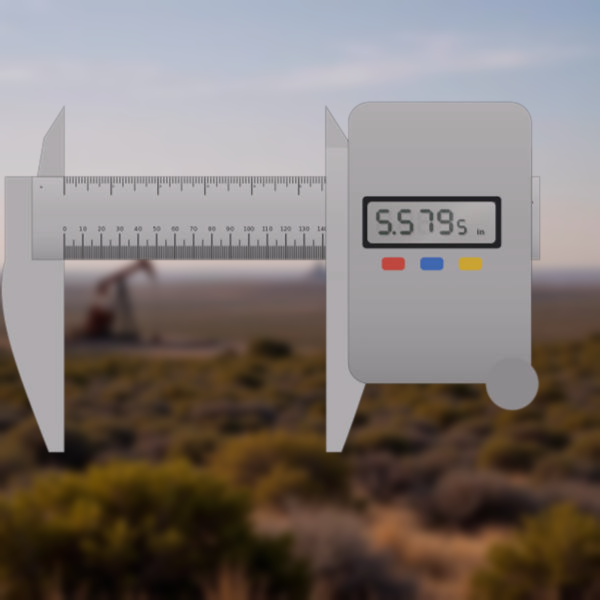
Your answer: {"value": 5.5795, "unit": "in"}
